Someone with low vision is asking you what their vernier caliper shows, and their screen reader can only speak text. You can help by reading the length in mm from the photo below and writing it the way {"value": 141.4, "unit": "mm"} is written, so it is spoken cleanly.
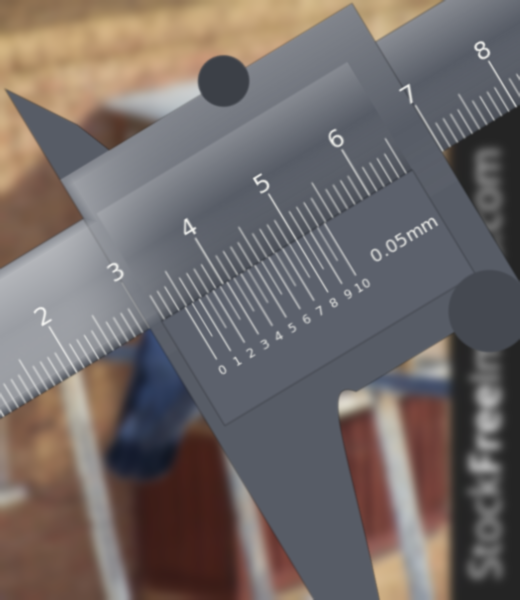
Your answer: {"value": 34.8, "unit": "mm"}
